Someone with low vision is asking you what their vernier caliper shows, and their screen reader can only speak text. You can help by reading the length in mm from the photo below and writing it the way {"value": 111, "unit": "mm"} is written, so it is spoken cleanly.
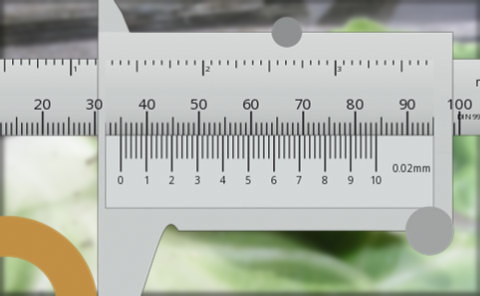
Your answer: {"value": 35.0, "unit": "mm"}
